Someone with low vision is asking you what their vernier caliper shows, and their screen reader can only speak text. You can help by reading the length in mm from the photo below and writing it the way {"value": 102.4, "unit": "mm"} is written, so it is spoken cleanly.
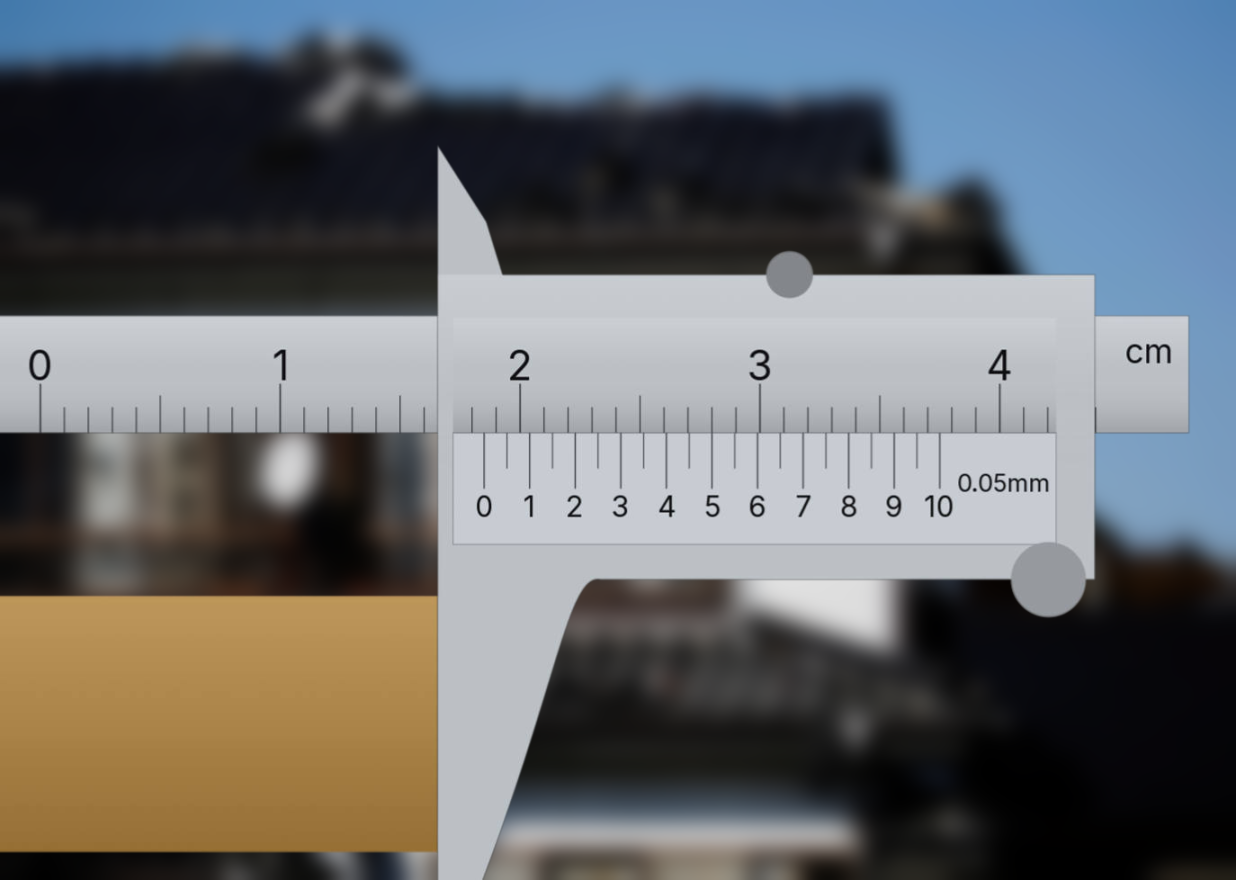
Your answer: {"value": 18.50, "unit": "mm"}
